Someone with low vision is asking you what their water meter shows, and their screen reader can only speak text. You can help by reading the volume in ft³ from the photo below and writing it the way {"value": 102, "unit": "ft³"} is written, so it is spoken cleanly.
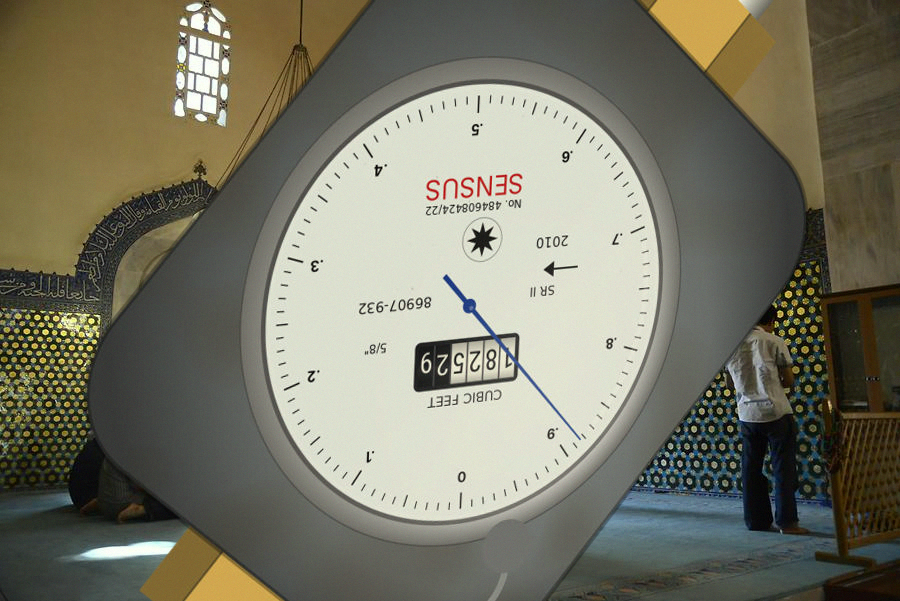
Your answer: {"value": 182528.88, "unit": "ft³"}
